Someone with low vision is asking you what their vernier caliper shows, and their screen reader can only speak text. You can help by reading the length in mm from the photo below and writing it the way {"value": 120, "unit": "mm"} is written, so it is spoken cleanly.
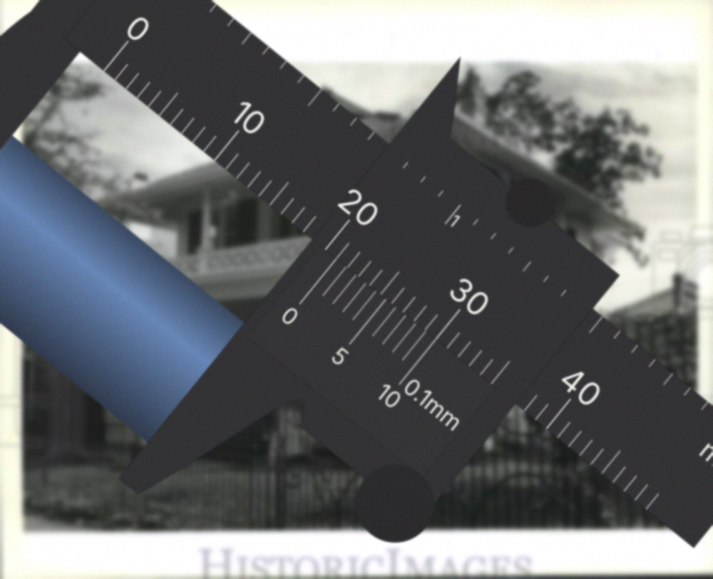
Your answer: {"value": 21.0, "unit": "mm"}
